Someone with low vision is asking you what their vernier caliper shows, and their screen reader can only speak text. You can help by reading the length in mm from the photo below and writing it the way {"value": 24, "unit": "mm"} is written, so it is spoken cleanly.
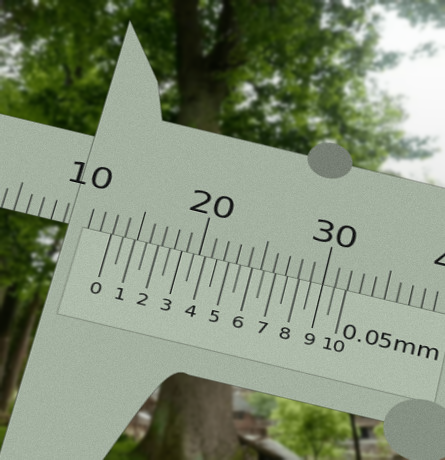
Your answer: {"value": 12.9, "unit": "mm"}
